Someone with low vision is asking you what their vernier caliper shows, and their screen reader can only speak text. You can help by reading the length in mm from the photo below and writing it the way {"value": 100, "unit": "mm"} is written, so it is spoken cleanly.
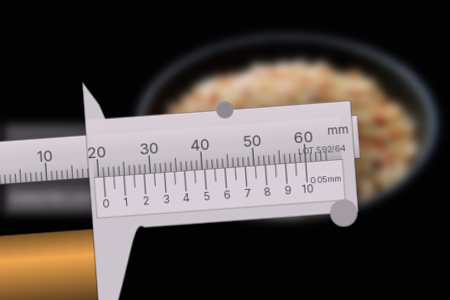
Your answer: {"value": 21.0, "unit": "mm"}
